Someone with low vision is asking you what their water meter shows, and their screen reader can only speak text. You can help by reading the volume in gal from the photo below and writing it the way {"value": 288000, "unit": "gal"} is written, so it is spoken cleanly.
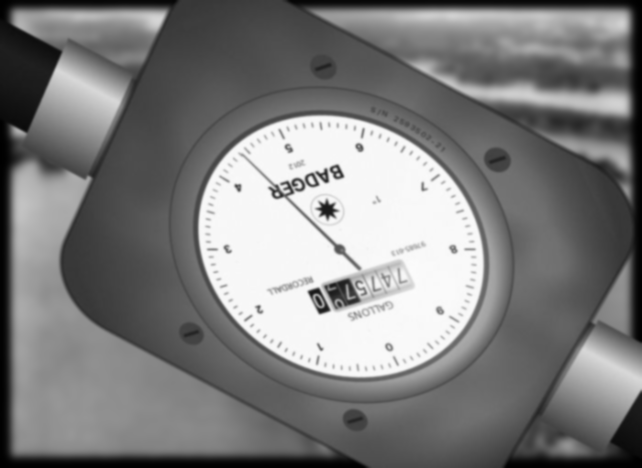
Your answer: {"value": 7475764.4, "unit": "gal"}
